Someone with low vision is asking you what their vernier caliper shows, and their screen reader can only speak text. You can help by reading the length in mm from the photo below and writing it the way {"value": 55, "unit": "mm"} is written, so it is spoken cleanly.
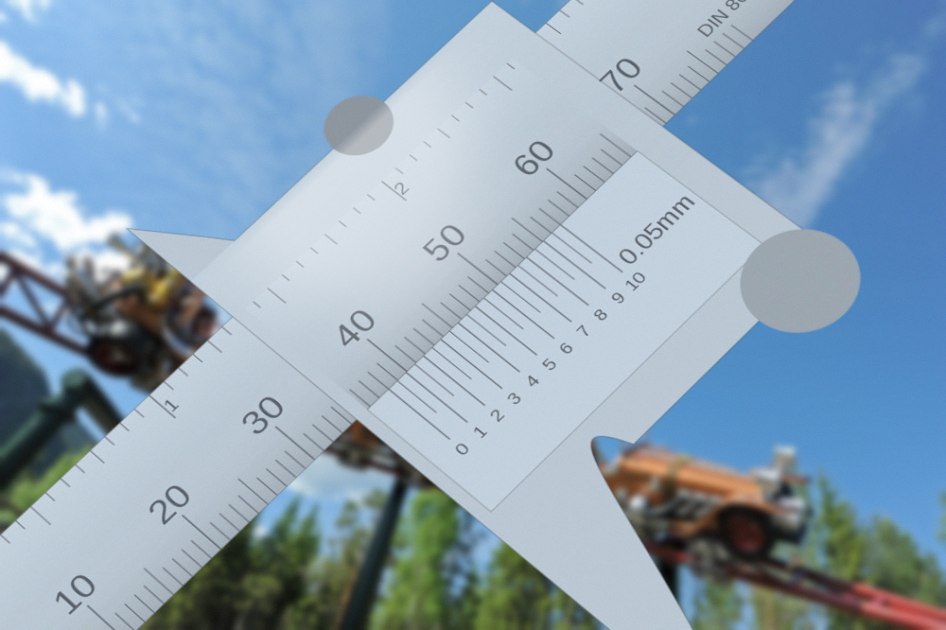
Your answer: {"value": 38.0, "unit": "mm"}
